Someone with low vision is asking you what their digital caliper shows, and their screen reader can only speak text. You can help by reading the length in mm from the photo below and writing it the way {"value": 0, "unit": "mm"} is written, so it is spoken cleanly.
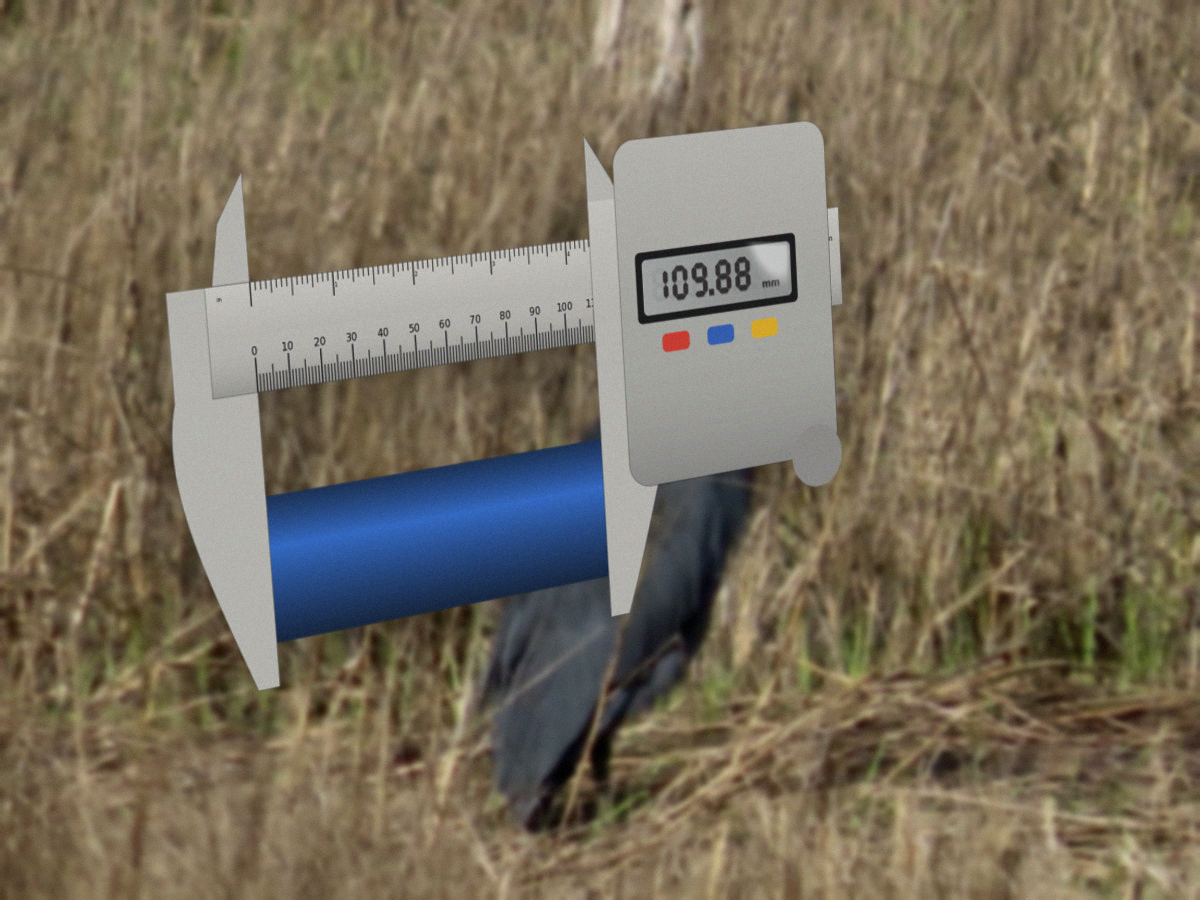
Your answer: {"value": 109.88, "unit": "mm"}
